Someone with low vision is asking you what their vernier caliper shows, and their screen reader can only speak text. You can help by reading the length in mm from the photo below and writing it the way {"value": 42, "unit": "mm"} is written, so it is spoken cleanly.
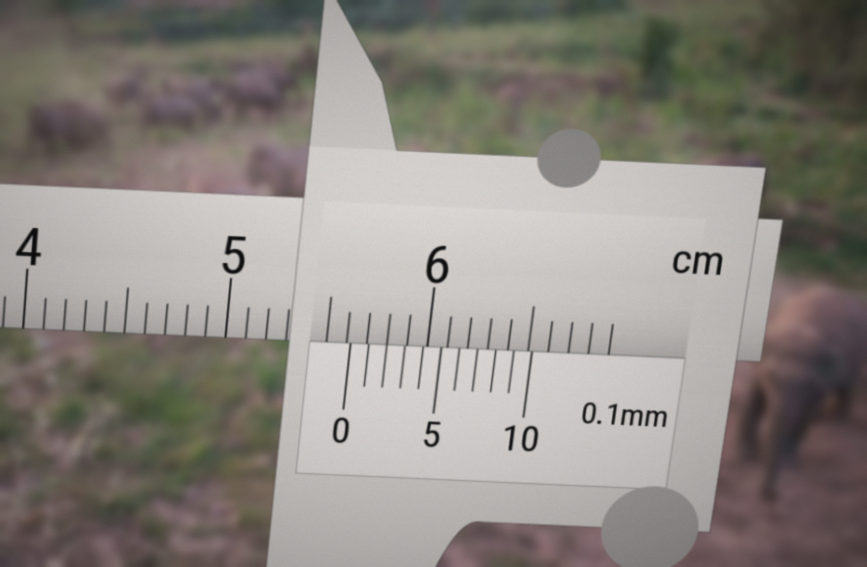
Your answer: {"value": 56.2, "unit": "mm"}
